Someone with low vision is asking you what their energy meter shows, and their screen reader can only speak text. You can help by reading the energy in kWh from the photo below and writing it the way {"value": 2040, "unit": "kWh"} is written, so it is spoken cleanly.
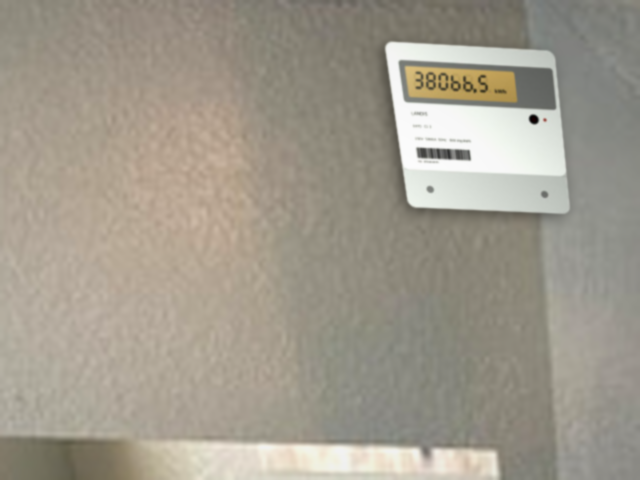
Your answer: {"value": 38066.5, "unit": "kWh"}
